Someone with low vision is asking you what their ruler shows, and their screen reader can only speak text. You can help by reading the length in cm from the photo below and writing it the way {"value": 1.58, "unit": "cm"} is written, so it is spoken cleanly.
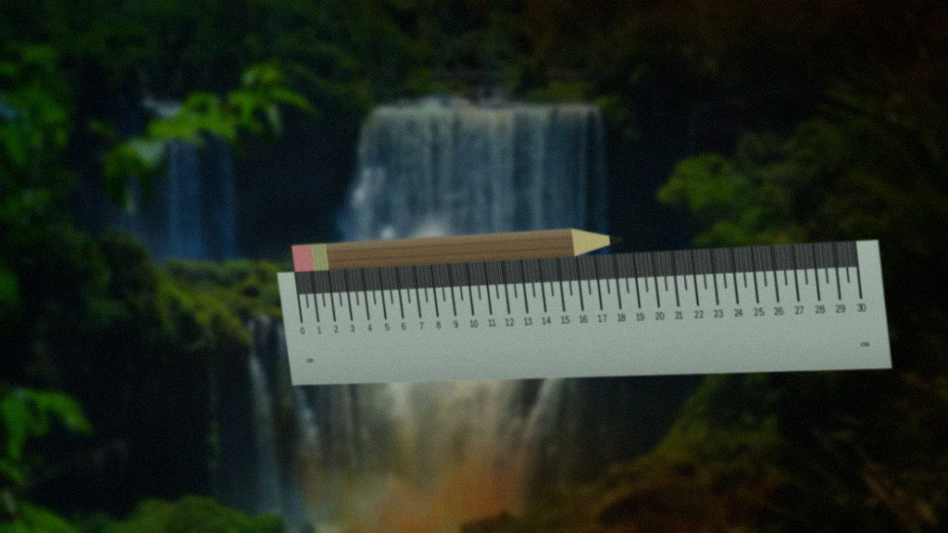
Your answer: {"value": 18.5, "unit": "cm"}
